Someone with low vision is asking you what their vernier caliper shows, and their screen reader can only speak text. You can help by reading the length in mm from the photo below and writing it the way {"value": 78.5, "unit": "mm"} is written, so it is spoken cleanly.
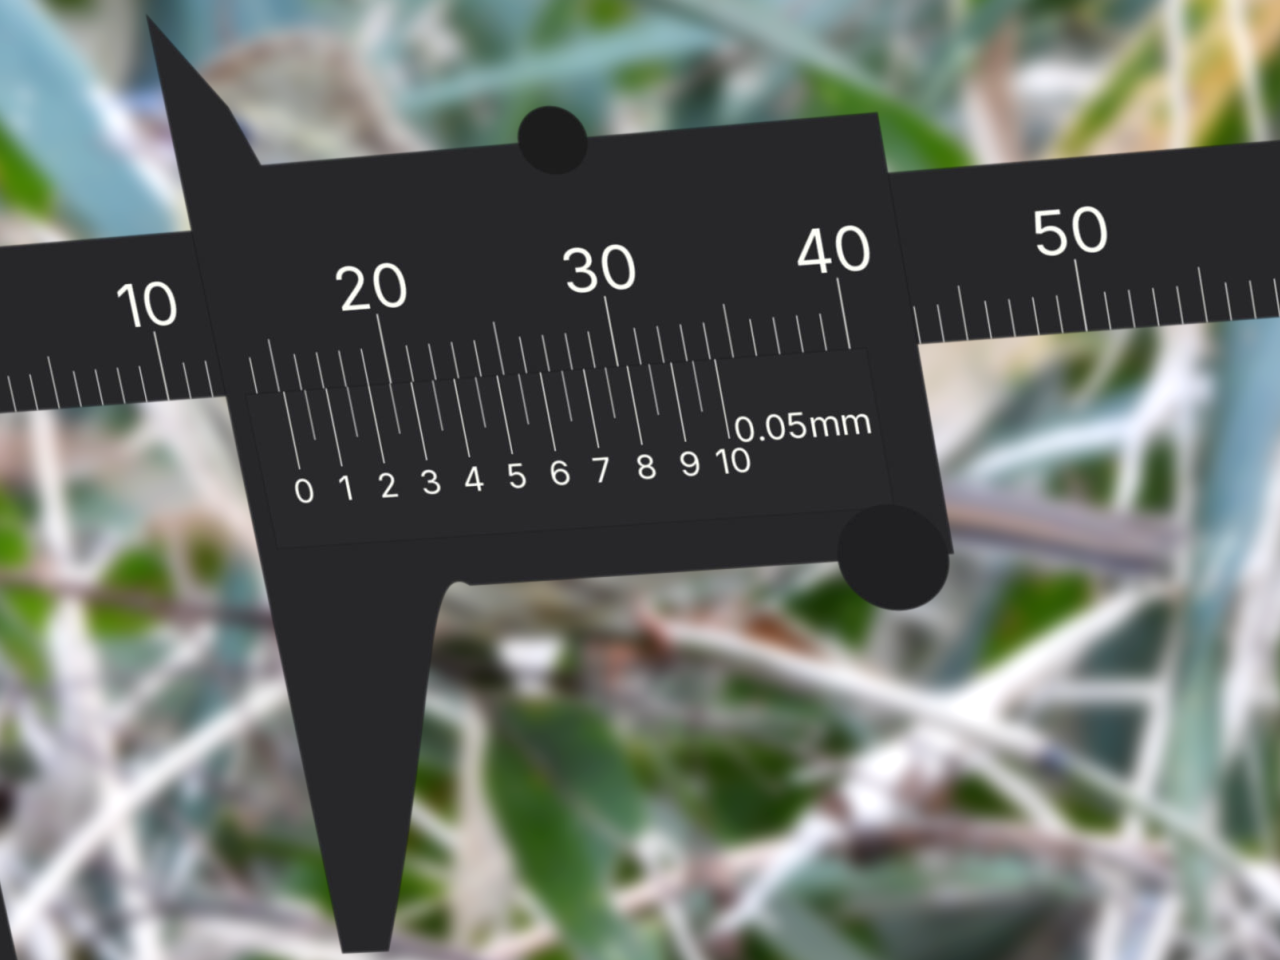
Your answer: {"value": 15.2, "unit": "mm"}
